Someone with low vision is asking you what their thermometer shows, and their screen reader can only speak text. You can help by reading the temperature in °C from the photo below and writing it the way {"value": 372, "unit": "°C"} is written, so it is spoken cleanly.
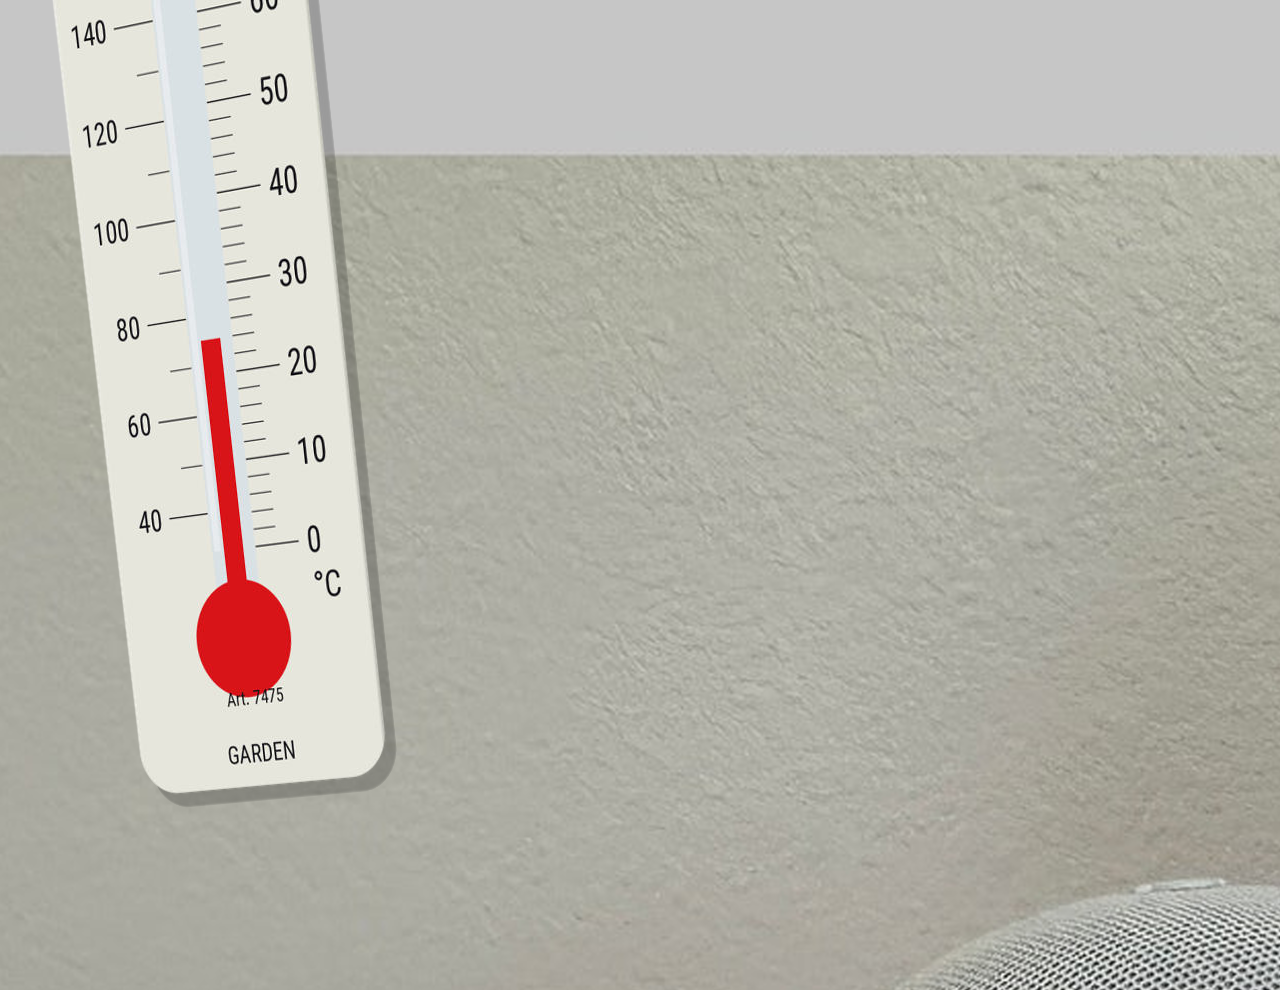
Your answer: {"value": 24, "unit": "°C"}
